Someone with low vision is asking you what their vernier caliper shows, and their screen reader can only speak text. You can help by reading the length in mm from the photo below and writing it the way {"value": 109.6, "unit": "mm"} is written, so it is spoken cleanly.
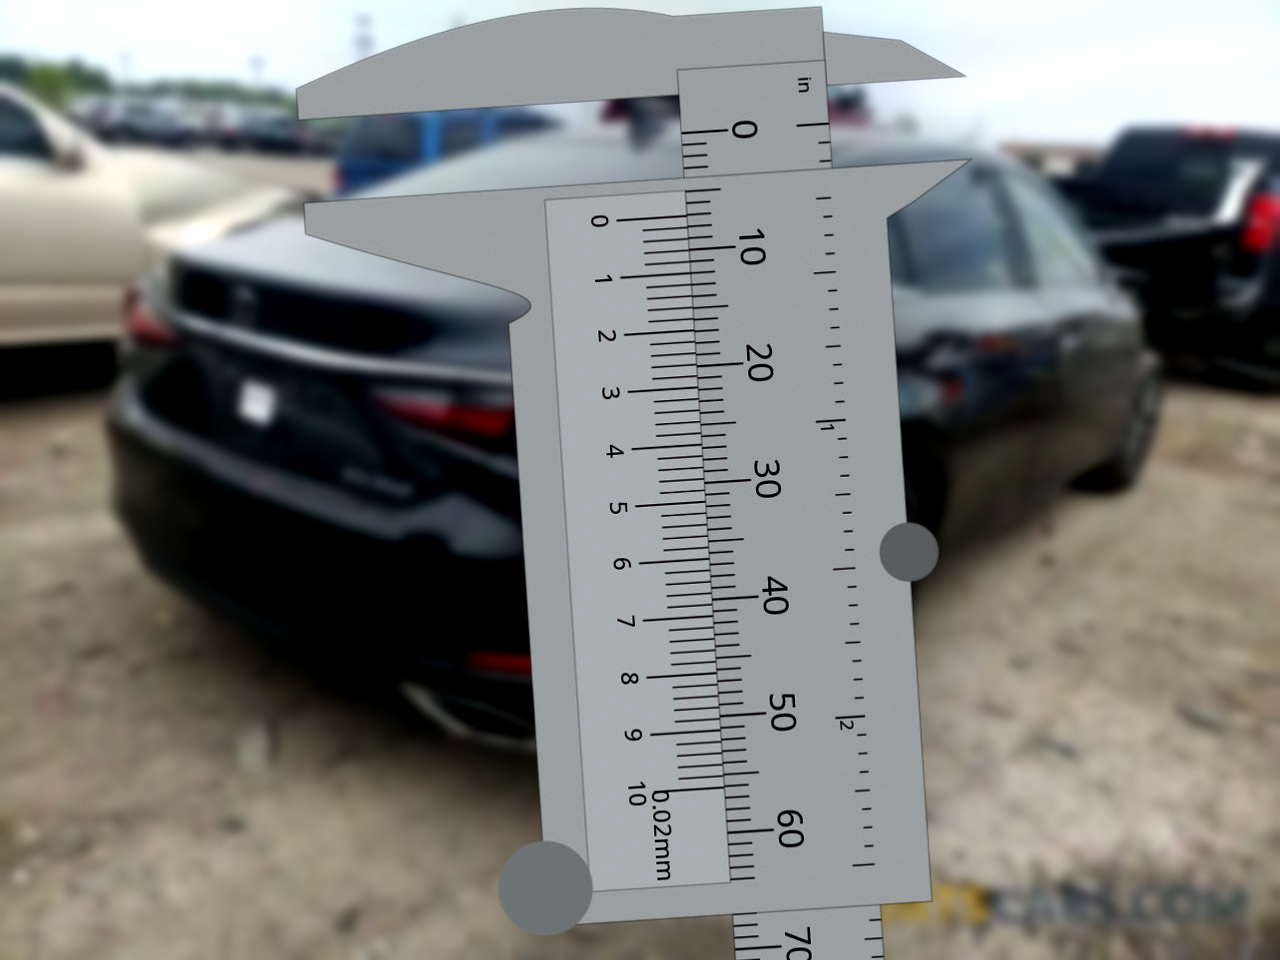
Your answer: {"value": 7.1, "unit": "mm"}
